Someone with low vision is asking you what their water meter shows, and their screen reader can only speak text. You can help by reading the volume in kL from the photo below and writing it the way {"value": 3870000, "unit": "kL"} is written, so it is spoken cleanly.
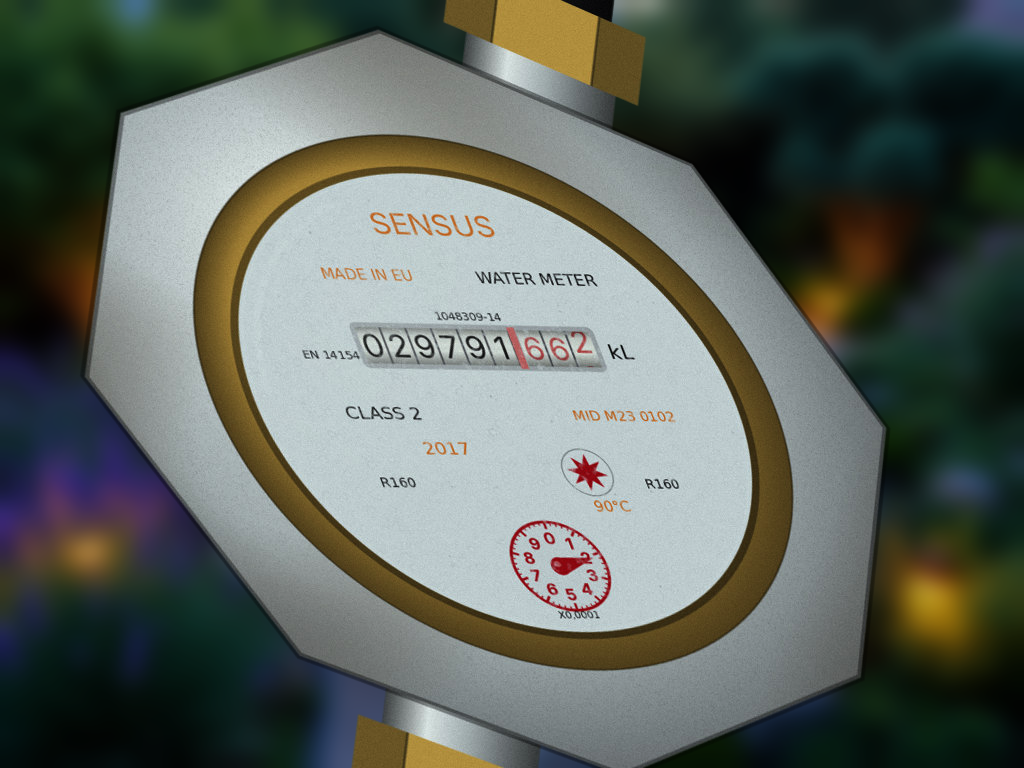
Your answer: {"value": 29791.6622, "unit": "kL"}
